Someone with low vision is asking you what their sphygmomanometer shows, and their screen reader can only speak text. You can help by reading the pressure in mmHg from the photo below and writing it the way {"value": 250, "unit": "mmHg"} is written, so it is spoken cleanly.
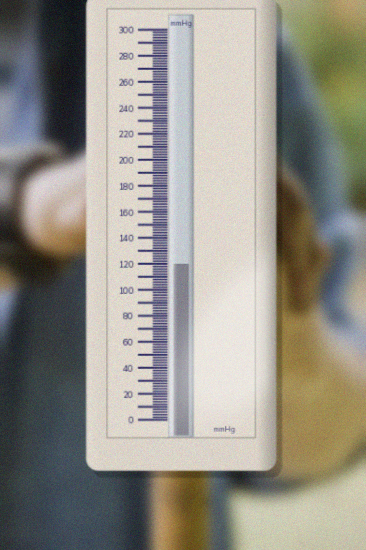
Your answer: {"value": 120, "unit": "mmHg"}
